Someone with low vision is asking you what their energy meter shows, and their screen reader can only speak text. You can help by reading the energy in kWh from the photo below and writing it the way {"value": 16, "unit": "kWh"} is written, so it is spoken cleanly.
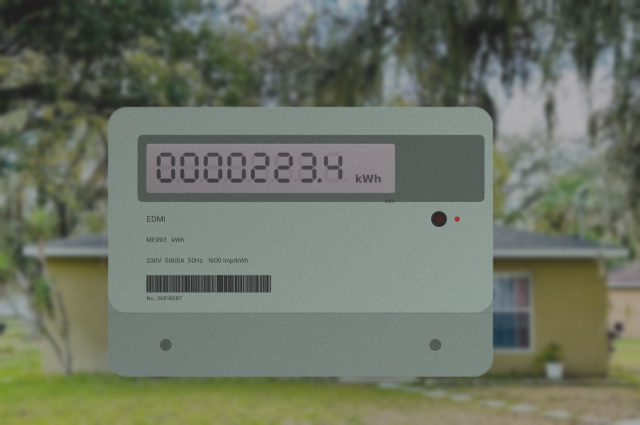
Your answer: {"value": 223.4, "unit": "kWh"}
